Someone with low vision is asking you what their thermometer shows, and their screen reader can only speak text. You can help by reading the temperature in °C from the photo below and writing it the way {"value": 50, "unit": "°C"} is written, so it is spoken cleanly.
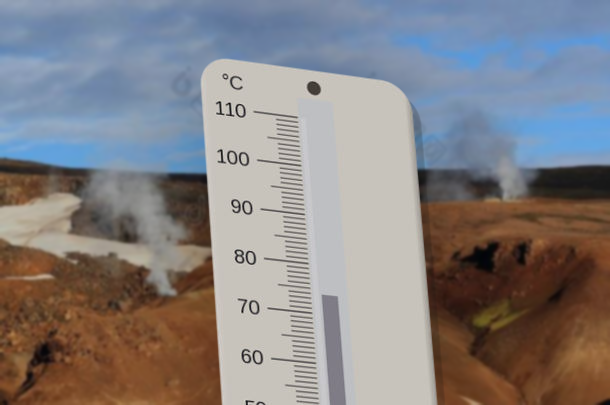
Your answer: {"value": 74, "unit": "°C"}
